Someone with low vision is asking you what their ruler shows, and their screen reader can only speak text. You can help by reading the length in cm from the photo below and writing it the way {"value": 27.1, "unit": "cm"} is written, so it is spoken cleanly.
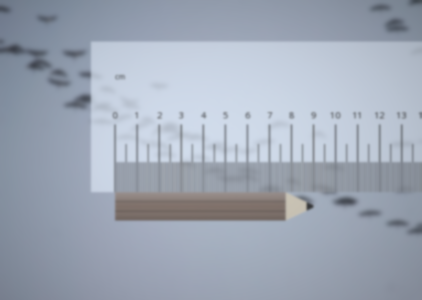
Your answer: {"value": 9, "unit": "cm"}
